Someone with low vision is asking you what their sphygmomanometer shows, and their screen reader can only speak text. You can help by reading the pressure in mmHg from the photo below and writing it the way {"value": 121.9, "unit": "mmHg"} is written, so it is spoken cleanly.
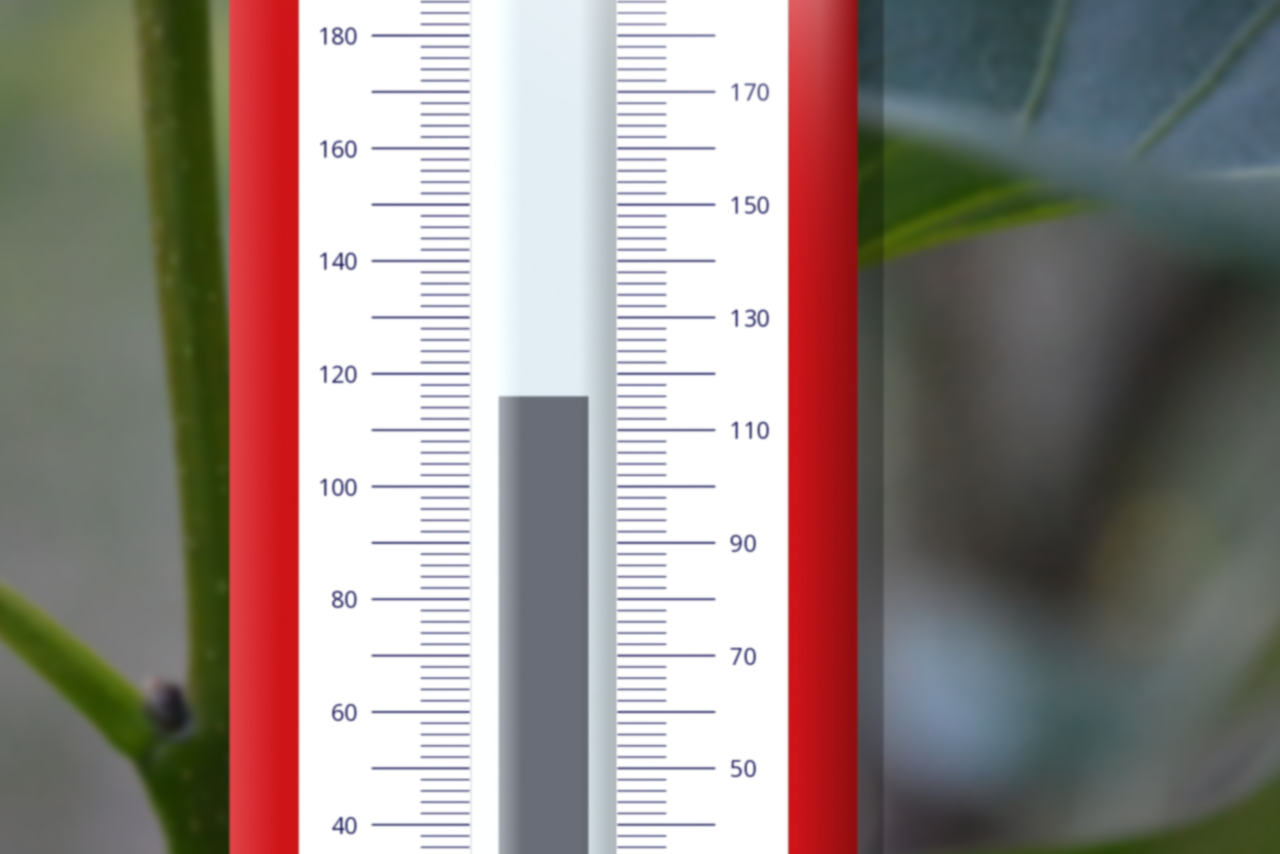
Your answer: {"value": 116, "unit": "mmHg"}
